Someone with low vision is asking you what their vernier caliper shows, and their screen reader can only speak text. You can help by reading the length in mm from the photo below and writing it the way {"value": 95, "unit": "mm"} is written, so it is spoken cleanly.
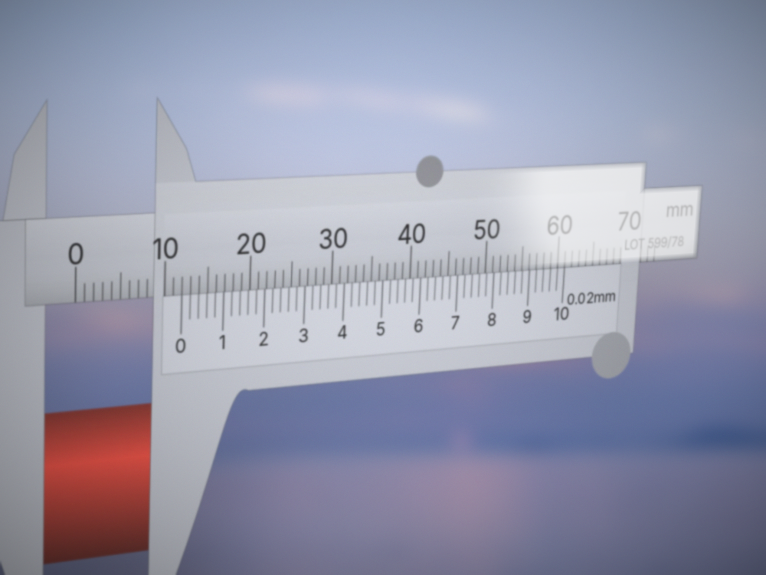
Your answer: {"value": 12.0, "unit": "mm"}
